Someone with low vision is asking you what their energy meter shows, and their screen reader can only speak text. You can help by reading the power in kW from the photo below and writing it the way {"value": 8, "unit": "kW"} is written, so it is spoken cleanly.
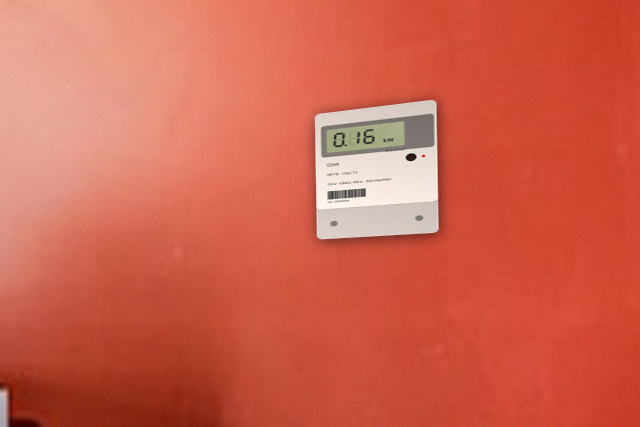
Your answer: {"value": 0.16, "unit": "kW"}
